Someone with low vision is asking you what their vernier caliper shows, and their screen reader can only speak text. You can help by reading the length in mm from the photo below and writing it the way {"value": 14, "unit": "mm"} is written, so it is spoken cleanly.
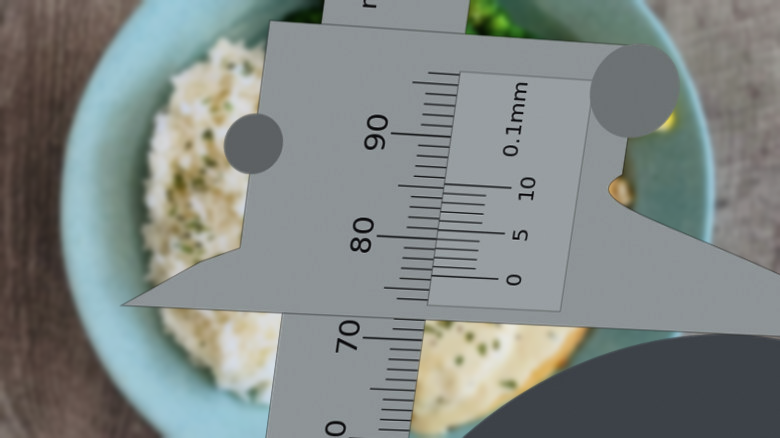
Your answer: {"value": 76.4, "unit": "mm"}
